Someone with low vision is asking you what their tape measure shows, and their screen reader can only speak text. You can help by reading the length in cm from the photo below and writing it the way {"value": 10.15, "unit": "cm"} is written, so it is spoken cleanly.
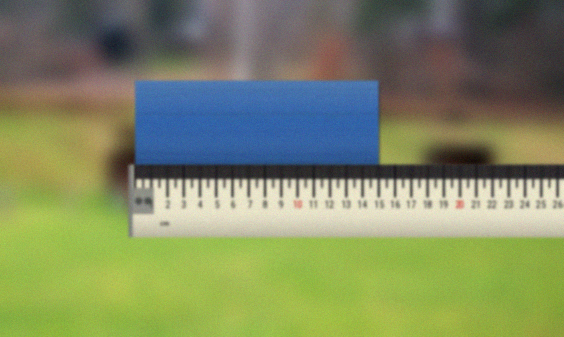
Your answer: {"value": 15, "unit": "cm"}
